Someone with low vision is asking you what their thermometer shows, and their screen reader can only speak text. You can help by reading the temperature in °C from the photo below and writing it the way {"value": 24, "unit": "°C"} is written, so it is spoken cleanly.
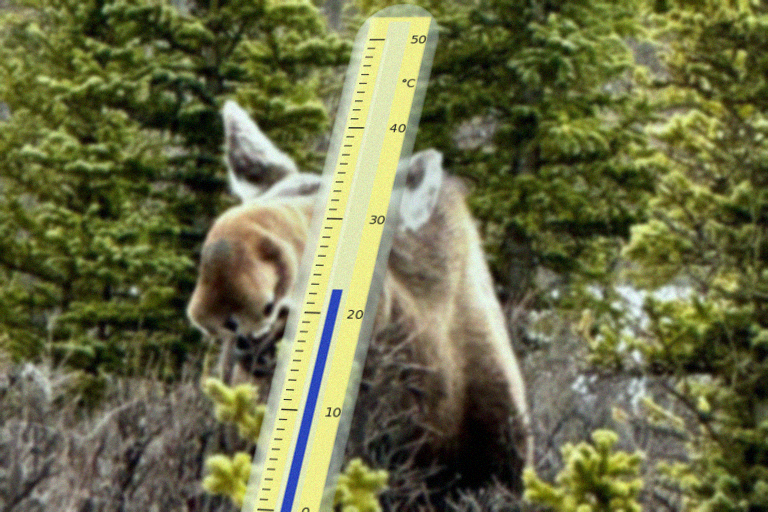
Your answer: {"value": 22.5, "unit": "°C"}
